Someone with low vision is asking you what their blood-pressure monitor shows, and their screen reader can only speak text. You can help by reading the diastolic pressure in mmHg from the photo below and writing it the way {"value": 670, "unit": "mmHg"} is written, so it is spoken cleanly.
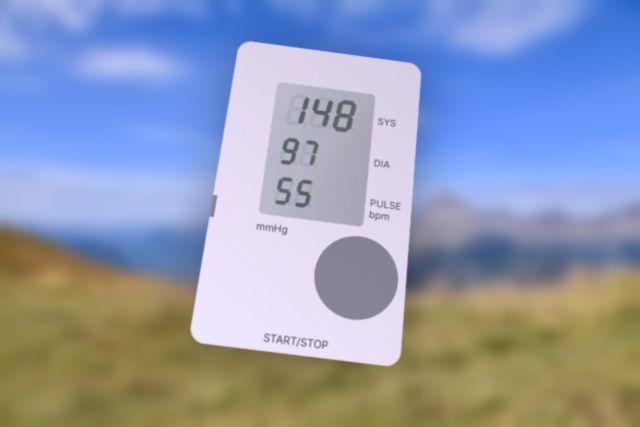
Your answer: {"value": 97, "unit": "mmHg"}
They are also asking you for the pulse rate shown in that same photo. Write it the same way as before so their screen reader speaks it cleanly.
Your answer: {"value": 55, "unit": "bpm"}
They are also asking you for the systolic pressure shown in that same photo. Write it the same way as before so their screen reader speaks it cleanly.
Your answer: {"value": 148, "unit": "mmHg"}
